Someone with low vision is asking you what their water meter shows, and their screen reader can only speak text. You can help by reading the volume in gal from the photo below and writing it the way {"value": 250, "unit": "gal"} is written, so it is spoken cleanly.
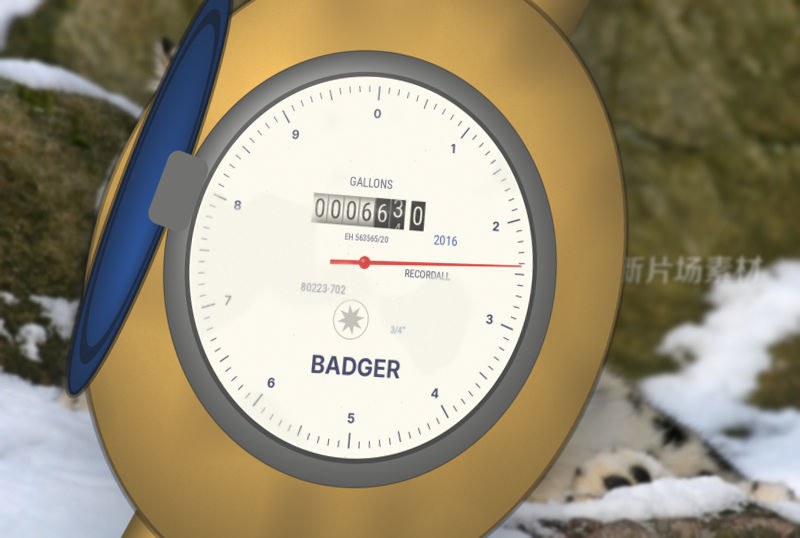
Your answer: {"value": 6632.4, "unit": "gal"}
